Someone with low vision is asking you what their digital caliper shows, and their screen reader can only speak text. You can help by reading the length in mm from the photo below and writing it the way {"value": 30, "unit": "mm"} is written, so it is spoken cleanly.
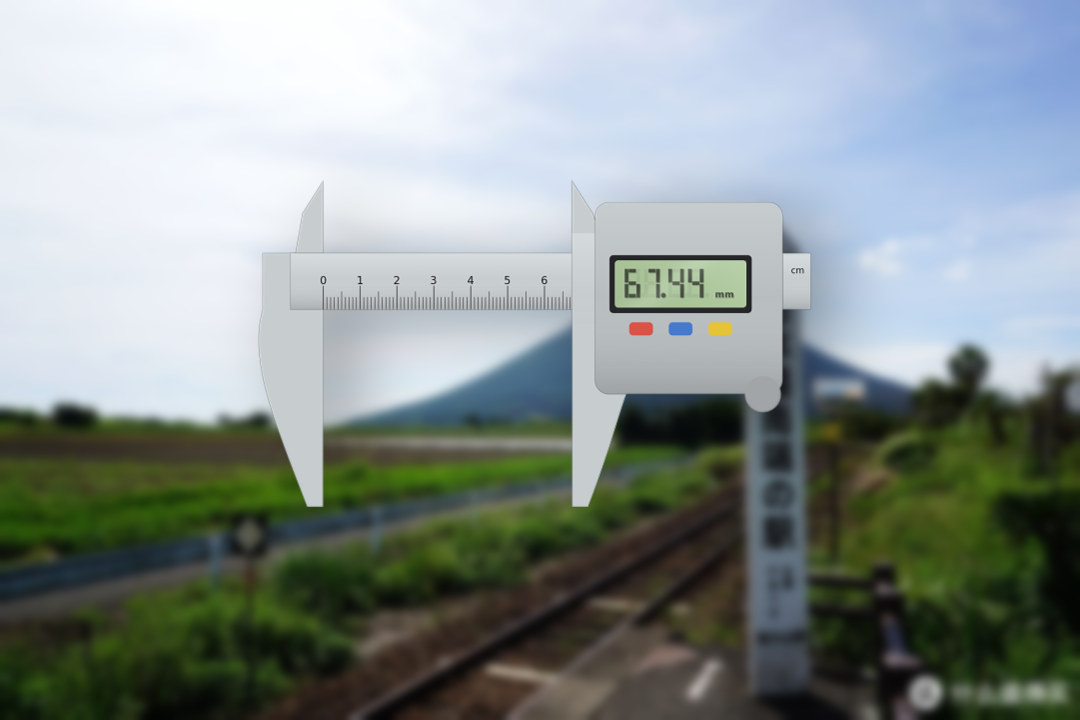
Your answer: {"value": 67.44, "unit": "mm"}
